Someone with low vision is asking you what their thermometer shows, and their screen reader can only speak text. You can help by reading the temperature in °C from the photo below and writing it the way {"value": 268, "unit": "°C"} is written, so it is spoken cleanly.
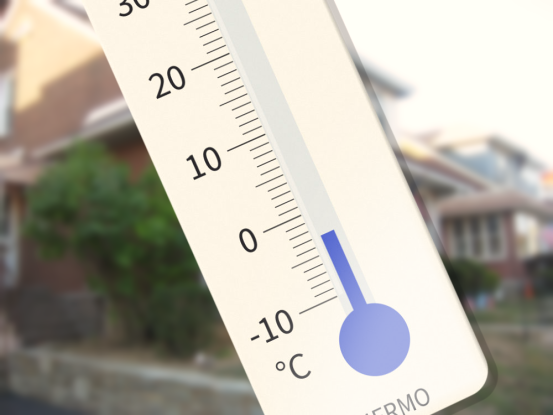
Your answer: {"value": -3, "unit": "°C"}
